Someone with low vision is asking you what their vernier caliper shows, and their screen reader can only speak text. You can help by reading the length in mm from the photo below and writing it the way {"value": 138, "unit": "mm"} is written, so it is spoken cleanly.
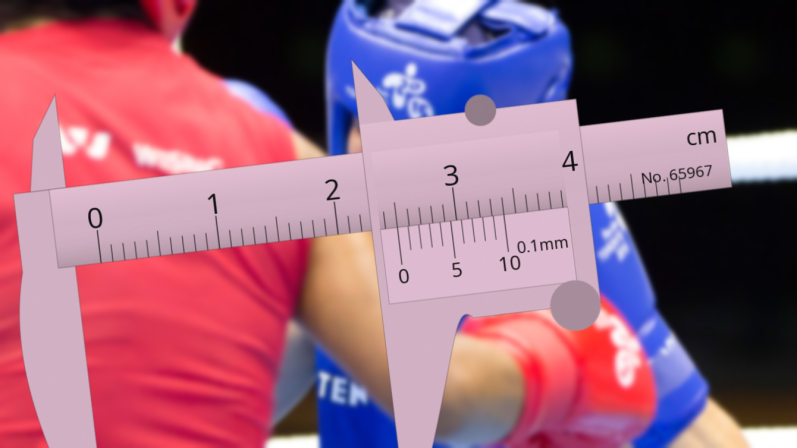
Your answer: {"value": 25.0, "unit": "mm"}
